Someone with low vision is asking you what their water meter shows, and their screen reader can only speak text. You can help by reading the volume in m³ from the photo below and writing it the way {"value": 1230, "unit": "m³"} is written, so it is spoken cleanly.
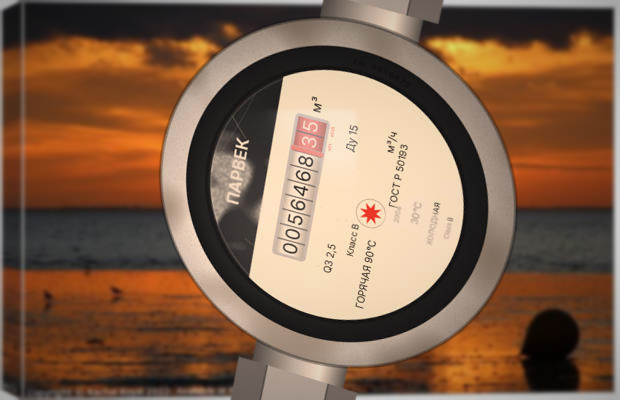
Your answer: {"value": 56468.35, "unit": "m³"}
